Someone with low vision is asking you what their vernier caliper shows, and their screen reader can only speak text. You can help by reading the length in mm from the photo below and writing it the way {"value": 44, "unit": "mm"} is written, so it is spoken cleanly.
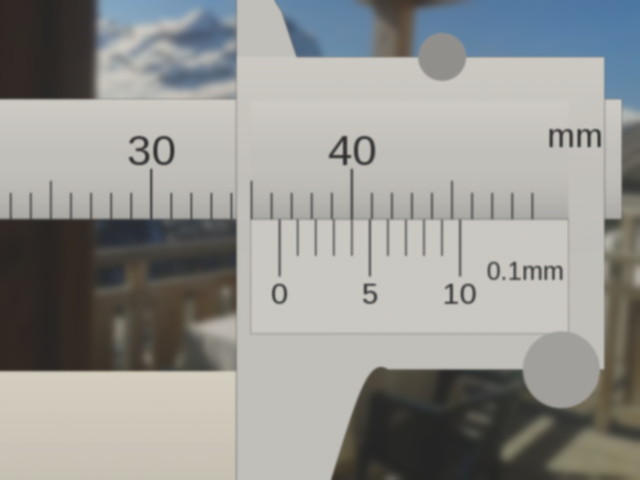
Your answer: {"value": 36.4, "unit": "mm"}
